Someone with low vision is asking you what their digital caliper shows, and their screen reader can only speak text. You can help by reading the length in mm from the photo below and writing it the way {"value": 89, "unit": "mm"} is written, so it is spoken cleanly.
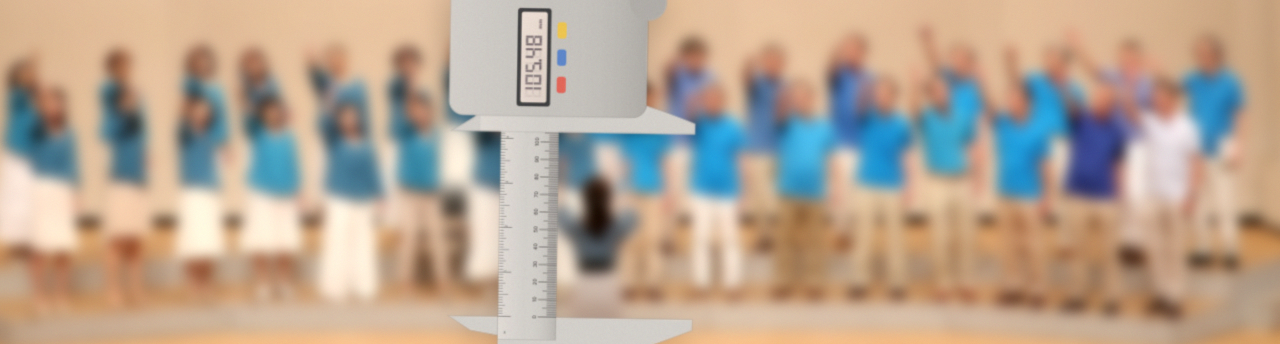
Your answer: {"value": 105.48, "unit": "mm"}
